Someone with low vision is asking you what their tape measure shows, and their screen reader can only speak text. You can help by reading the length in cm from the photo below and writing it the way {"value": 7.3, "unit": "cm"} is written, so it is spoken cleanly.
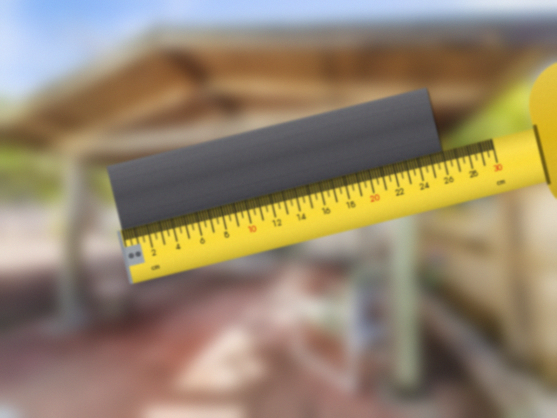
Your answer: {"value": 26, "unit": "cm"}
